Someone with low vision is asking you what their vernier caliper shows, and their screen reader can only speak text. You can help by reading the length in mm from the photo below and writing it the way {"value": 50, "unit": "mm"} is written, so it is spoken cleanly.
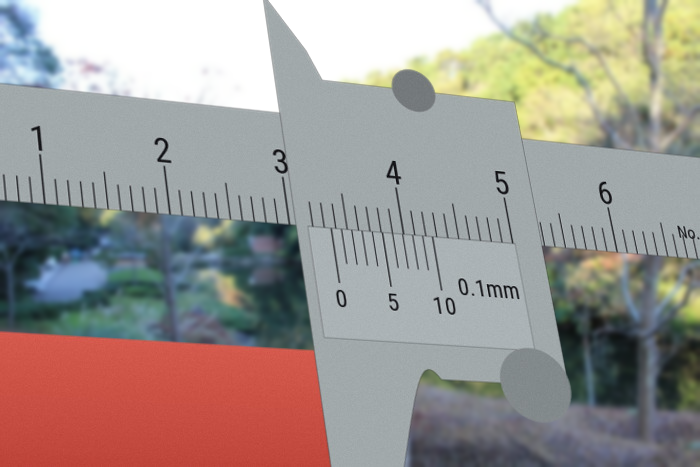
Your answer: {"value": 33.6, "unit": "mm"}
